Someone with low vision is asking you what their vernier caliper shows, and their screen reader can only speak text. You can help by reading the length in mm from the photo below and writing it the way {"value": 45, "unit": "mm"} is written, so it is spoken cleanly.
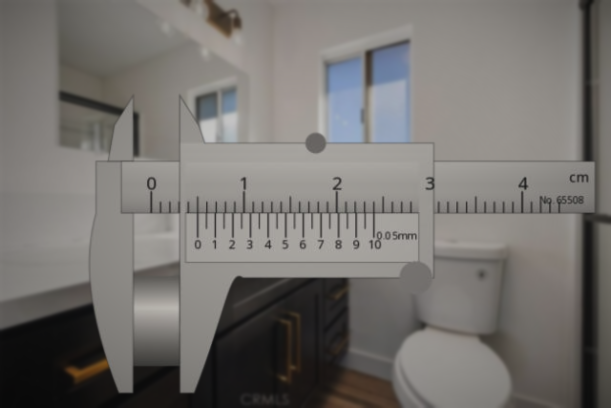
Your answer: {"value": 5.0, "unit": "mm"}
